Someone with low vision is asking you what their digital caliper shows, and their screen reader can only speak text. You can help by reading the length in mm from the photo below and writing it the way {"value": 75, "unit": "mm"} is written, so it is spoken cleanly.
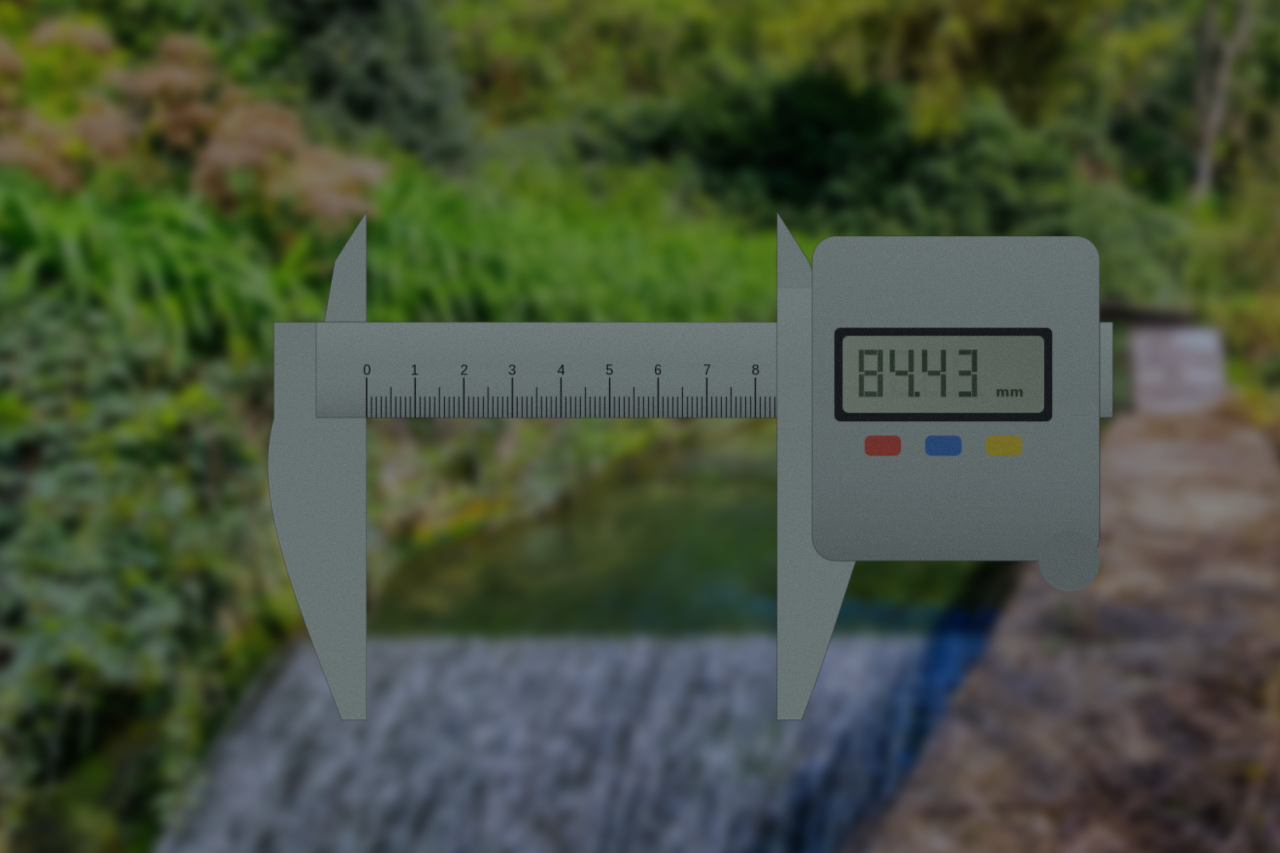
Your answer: {"value": 84.43, "unit": "mm"}
